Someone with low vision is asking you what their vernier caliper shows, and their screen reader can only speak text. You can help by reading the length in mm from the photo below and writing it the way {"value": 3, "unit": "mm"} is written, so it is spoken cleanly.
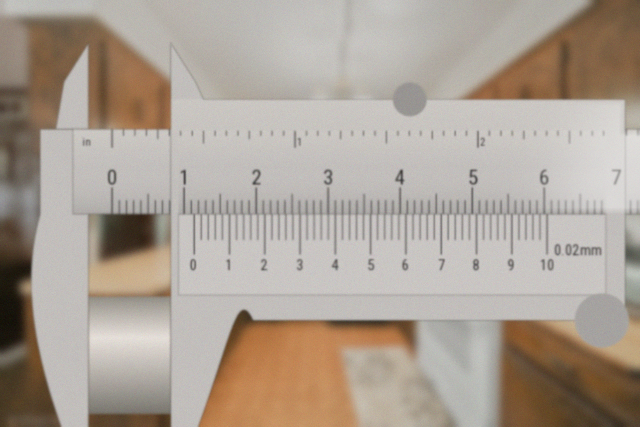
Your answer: {"value": 11.4, "unit": "mm"}
